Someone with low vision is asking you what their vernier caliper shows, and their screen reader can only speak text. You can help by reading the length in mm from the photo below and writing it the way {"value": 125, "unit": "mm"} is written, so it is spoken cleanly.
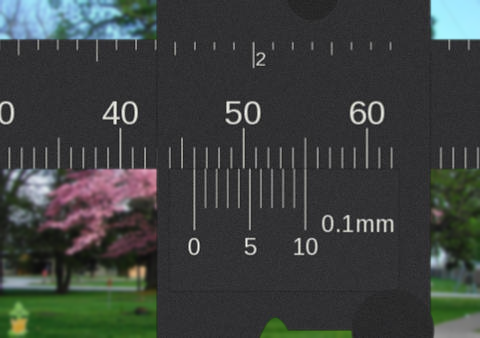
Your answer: {"value": 46.0, "unit": "mm"}
